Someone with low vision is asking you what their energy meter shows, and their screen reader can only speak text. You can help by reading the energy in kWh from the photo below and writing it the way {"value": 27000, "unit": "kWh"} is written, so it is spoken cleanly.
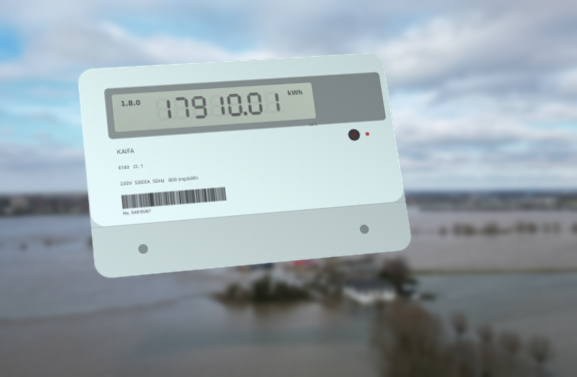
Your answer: {"value": 17910.01, "unit": "kWh"}
